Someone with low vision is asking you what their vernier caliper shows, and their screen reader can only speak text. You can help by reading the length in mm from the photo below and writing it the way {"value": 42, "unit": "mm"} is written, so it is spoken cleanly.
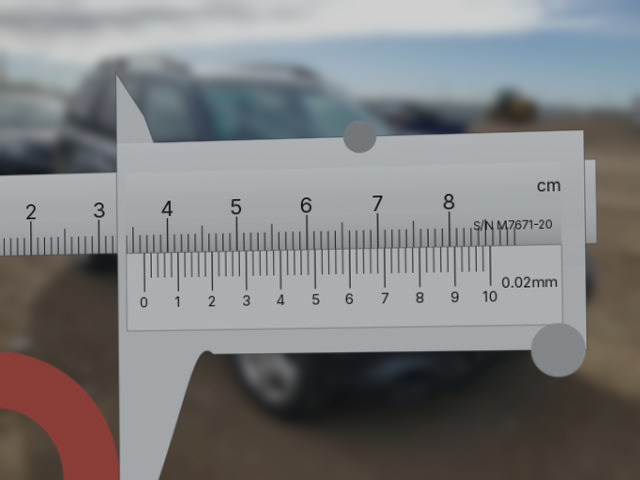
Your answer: {"value": 36.6, "unit": "mm"}
